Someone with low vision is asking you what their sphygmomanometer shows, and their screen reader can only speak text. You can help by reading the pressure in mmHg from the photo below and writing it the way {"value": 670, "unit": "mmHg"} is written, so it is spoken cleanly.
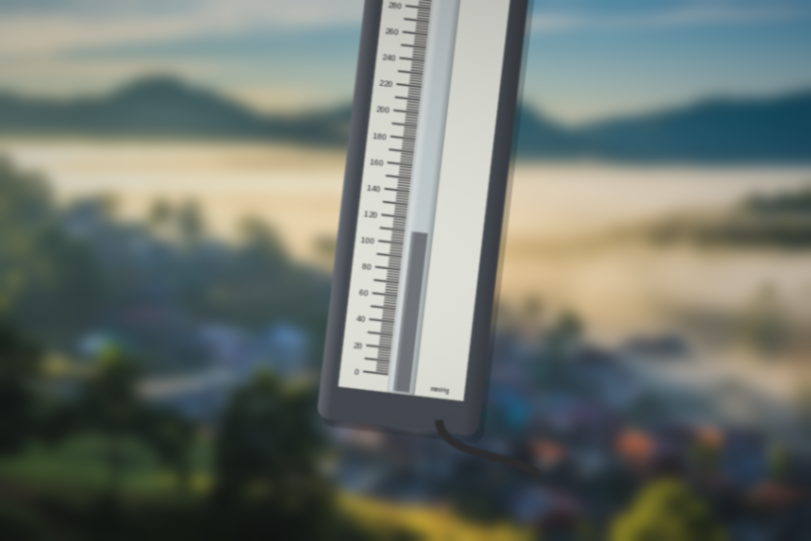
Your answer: {"value": 110, "unit": "mmHg"}
